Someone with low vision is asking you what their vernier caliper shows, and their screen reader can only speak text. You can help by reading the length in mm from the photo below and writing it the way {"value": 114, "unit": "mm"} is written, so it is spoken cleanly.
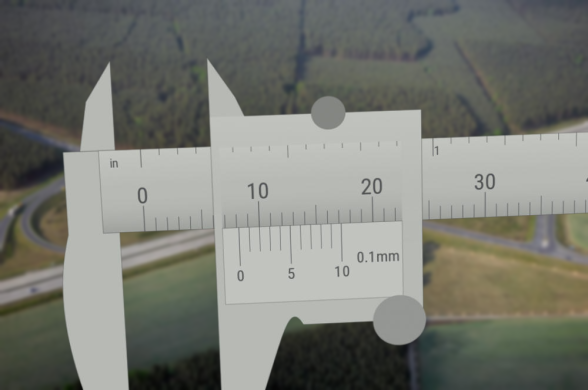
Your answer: {"value": 8.2, "unit": "mm"}
